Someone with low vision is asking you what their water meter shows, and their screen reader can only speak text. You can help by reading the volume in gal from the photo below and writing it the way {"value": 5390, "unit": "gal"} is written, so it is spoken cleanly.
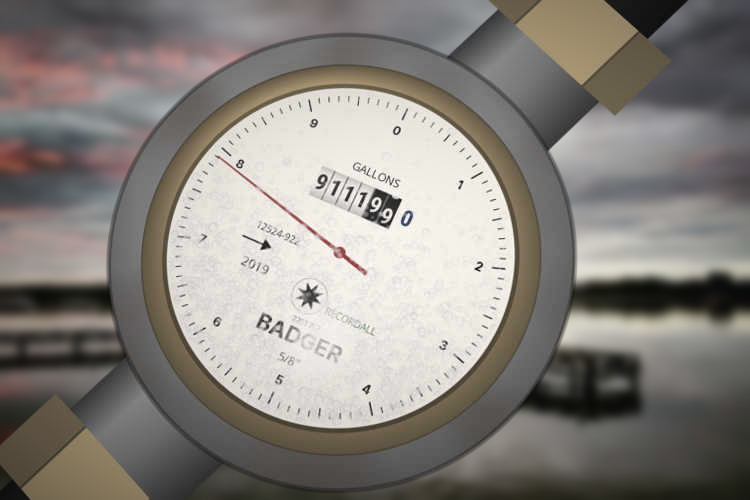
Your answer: {"value": 9111987.9, "unit": "gal"}
